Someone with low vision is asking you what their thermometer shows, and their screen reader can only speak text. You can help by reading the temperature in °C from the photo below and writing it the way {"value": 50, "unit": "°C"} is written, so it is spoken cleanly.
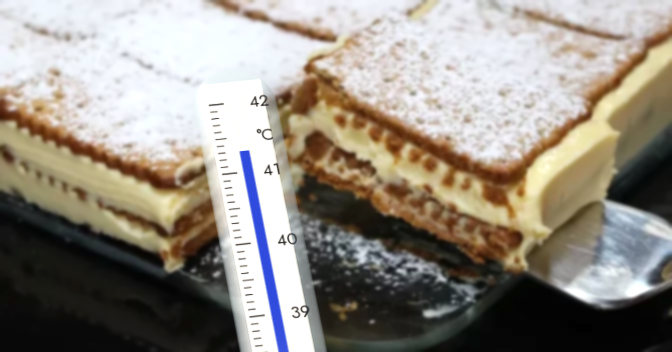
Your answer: {"value": 41.3, "unit": "°C"}
